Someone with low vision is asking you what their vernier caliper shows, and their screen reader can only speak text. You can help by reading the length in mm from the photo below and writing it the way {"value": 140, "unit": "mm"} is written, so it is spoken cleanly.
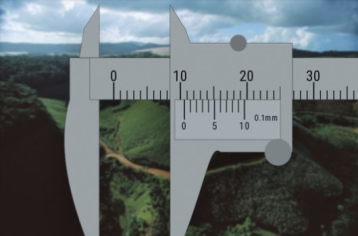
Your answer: {"value": 10.6, "unit": "mm"}
